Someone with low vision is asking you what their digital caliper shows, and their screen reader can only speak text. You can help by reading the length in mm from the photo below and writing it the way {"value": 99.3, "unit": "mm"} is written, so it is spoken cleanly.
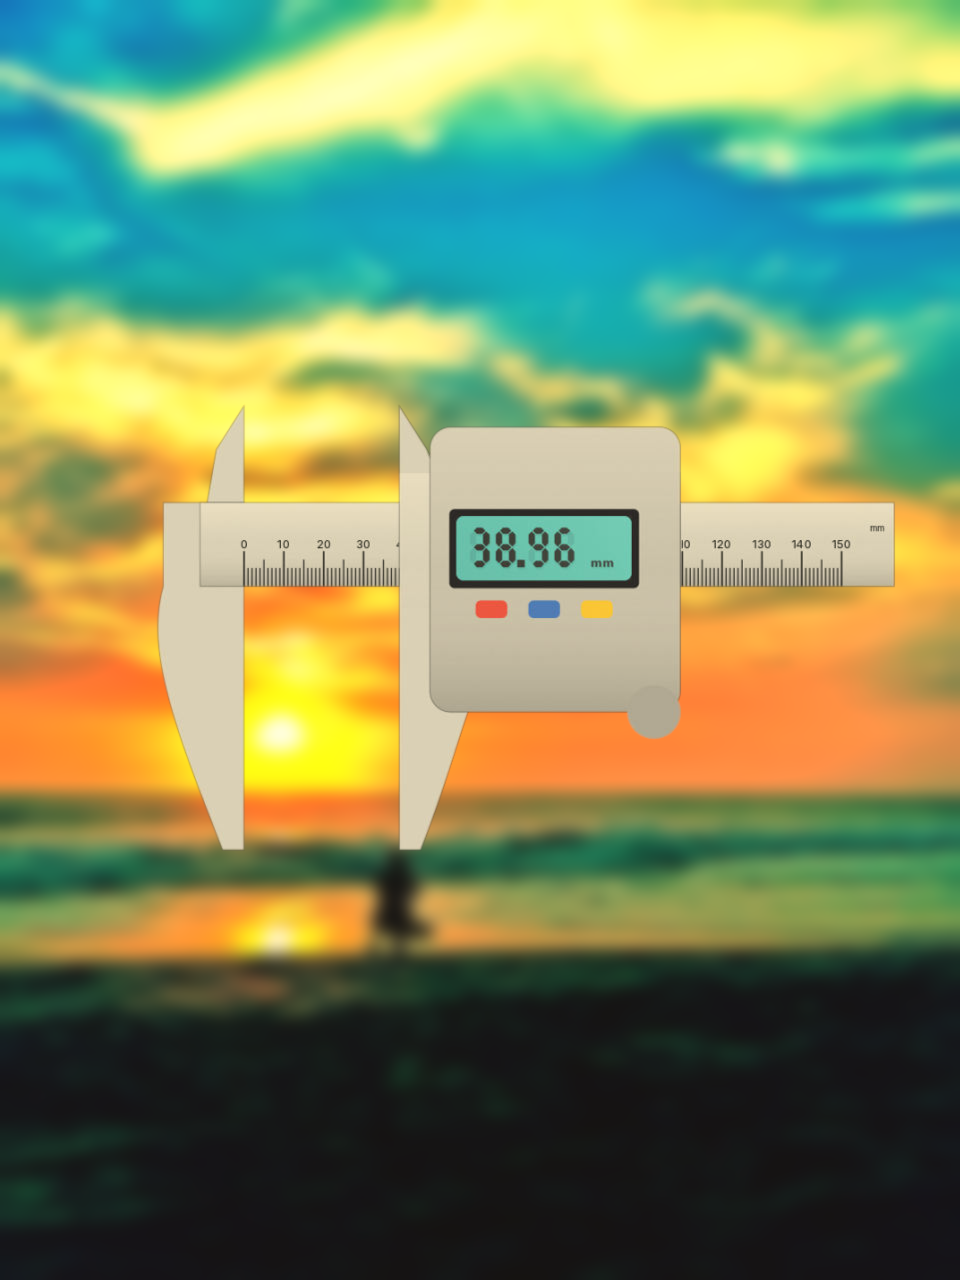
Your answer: {"value": 38.96, "unit": "mm"}
